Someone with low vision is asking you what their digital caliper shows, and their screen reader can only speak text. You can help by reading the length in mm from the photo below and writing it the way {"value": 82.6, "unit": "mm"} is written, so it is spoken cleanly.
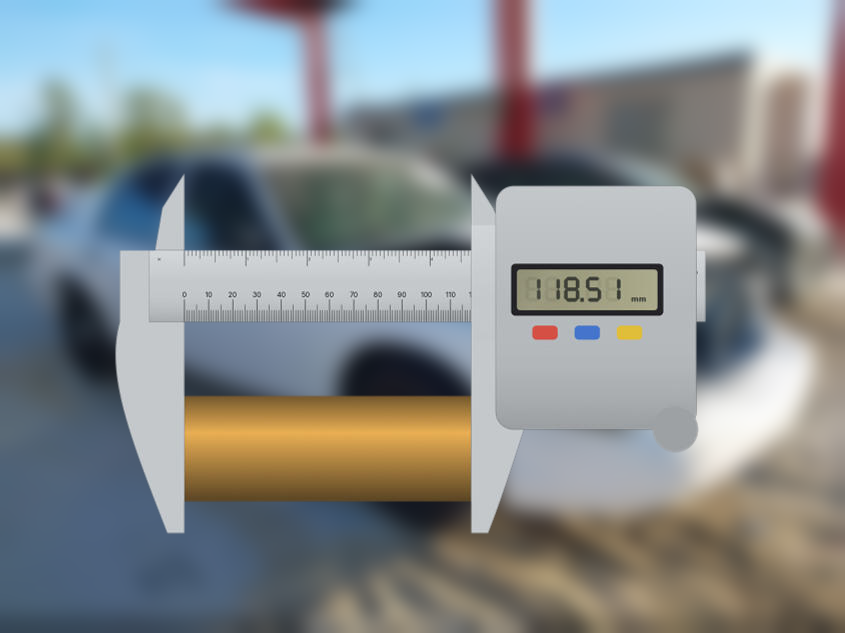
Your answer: {"value": 118.51, "unit": "mm"}
